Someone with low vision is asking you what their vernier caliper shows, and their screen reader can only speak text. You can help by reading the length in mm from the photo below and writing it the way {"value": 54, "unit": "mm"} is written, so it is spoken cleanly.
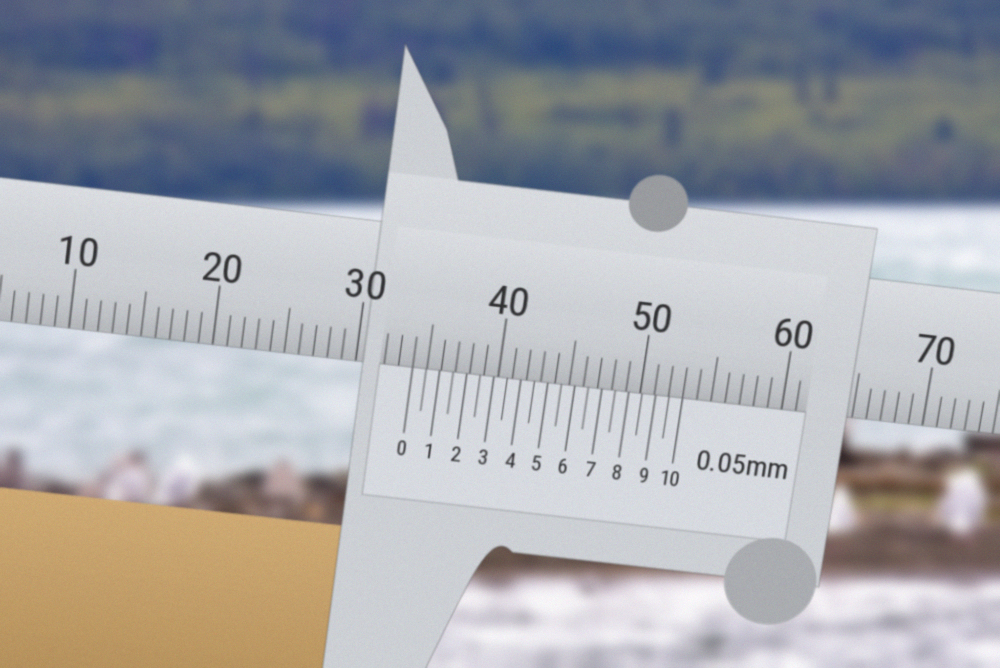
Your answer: {"value": 34.0, "unit": "mm"}
